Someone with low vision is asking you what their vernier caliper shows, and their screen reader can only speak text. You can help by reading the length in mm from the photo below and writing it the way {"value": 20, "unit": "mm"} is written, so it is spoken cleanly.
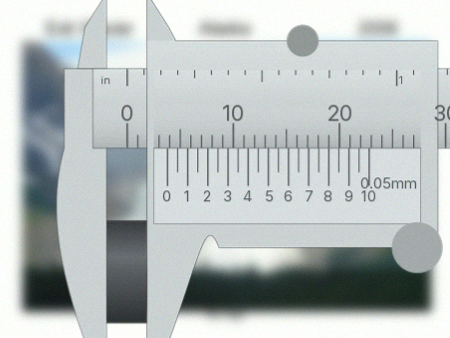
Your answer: {"value": 3.8, "unit": "mm"}
